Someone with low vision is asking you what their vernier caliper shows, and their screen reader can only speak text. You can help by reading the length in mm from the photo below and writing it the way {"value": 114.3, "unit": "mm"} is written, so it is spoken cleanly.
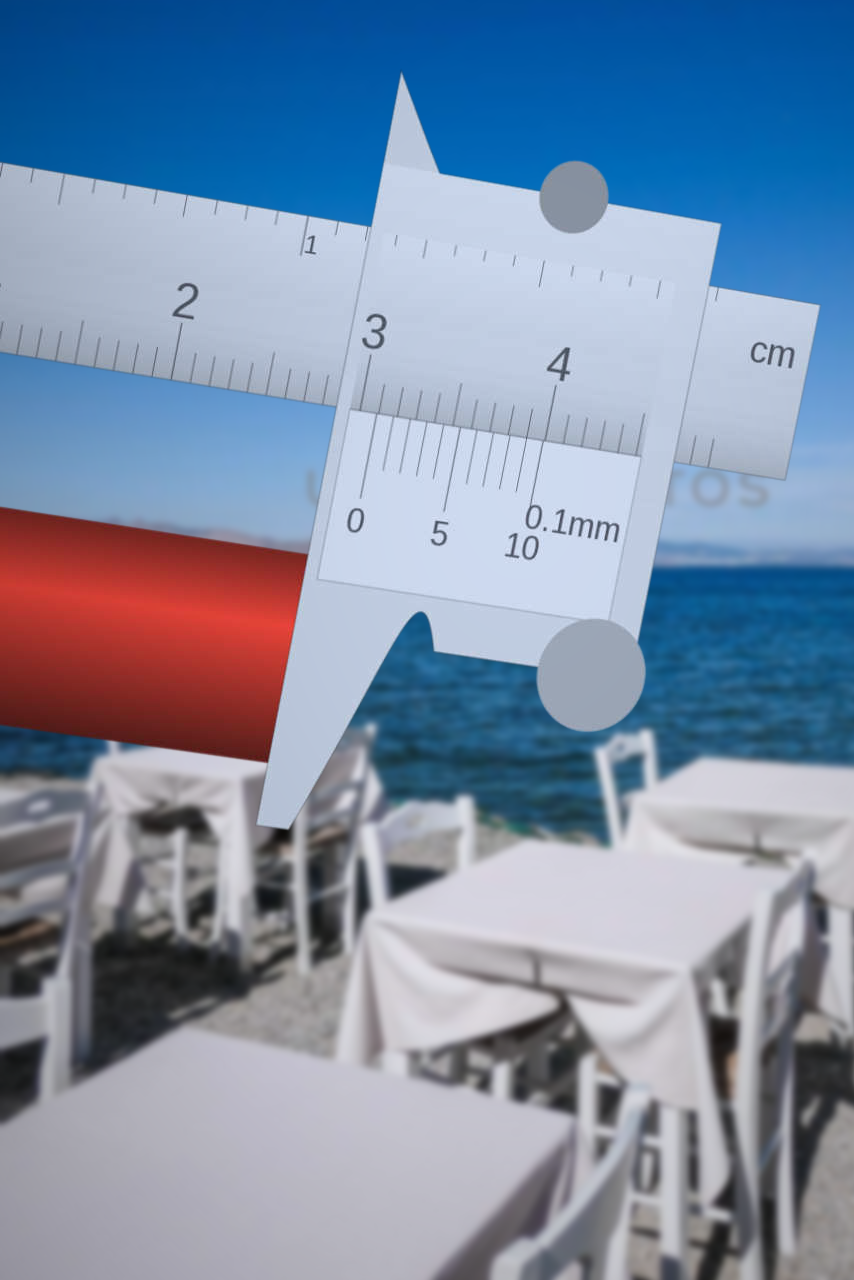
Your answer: {"value": 30.9, "unit": "mm"}
